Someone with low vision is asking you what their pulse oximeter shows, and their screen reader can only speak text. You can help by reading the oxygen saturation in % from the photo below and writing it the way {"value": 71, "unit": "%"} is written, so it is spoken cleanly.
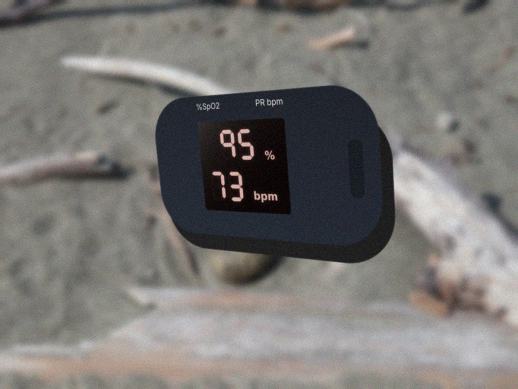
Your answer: {"value": 95, "unit": "%"}
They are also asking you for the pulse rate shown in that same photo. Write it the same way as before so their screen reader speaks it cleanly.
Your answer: {"value": 73, "unit": "bpm"}
